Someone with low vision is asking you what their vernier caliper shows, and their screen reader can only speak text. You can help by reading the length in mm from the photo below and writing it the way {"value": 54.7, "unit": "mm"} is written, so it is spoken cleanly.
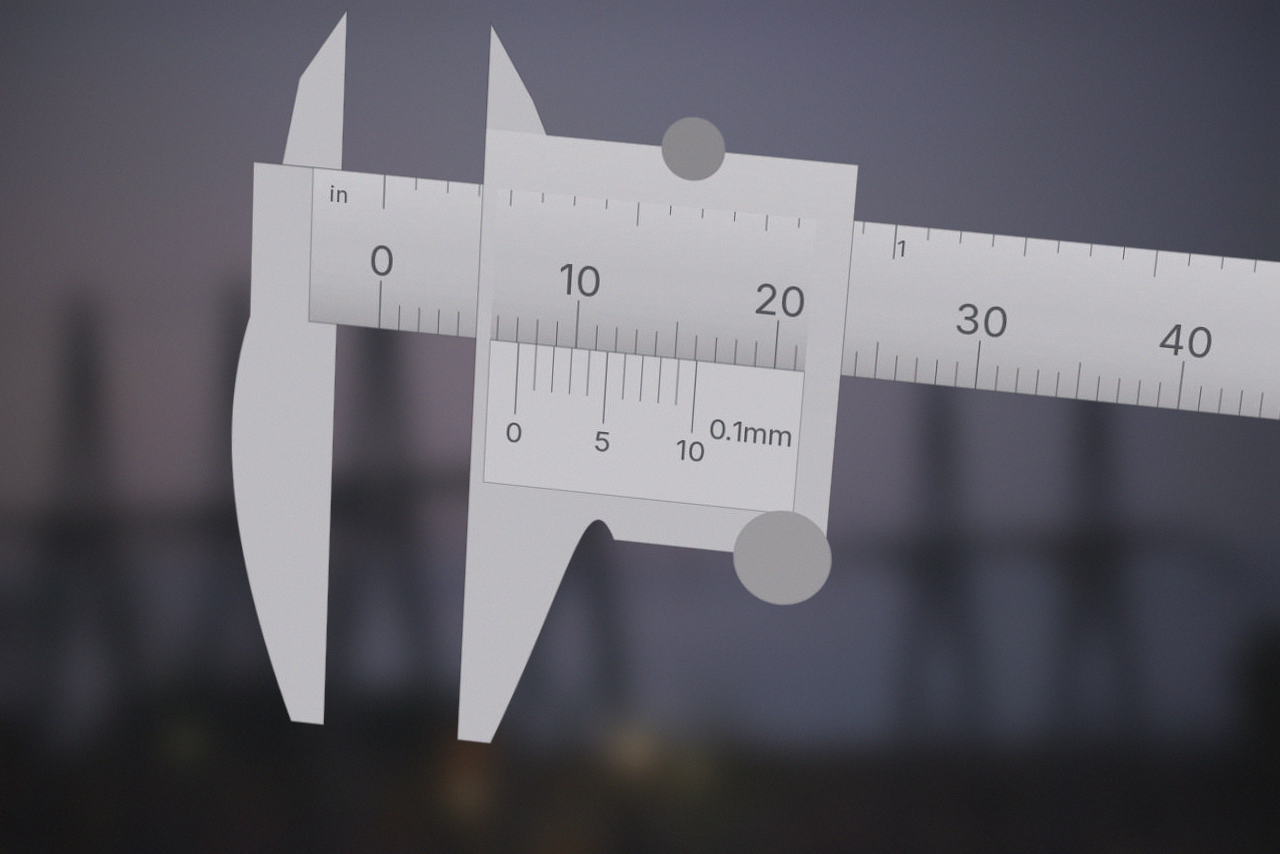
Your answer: {"value": 7.1, "unit": "mm"}
